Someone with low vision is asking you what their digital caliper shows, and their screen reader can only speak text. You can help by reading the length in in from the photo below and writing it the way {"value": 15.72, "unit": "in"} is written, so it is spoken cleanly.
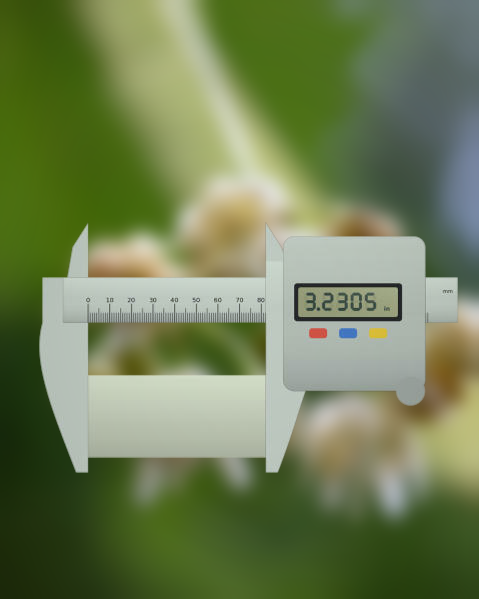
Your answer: {"value": 3.2305, "unit": "in"}
